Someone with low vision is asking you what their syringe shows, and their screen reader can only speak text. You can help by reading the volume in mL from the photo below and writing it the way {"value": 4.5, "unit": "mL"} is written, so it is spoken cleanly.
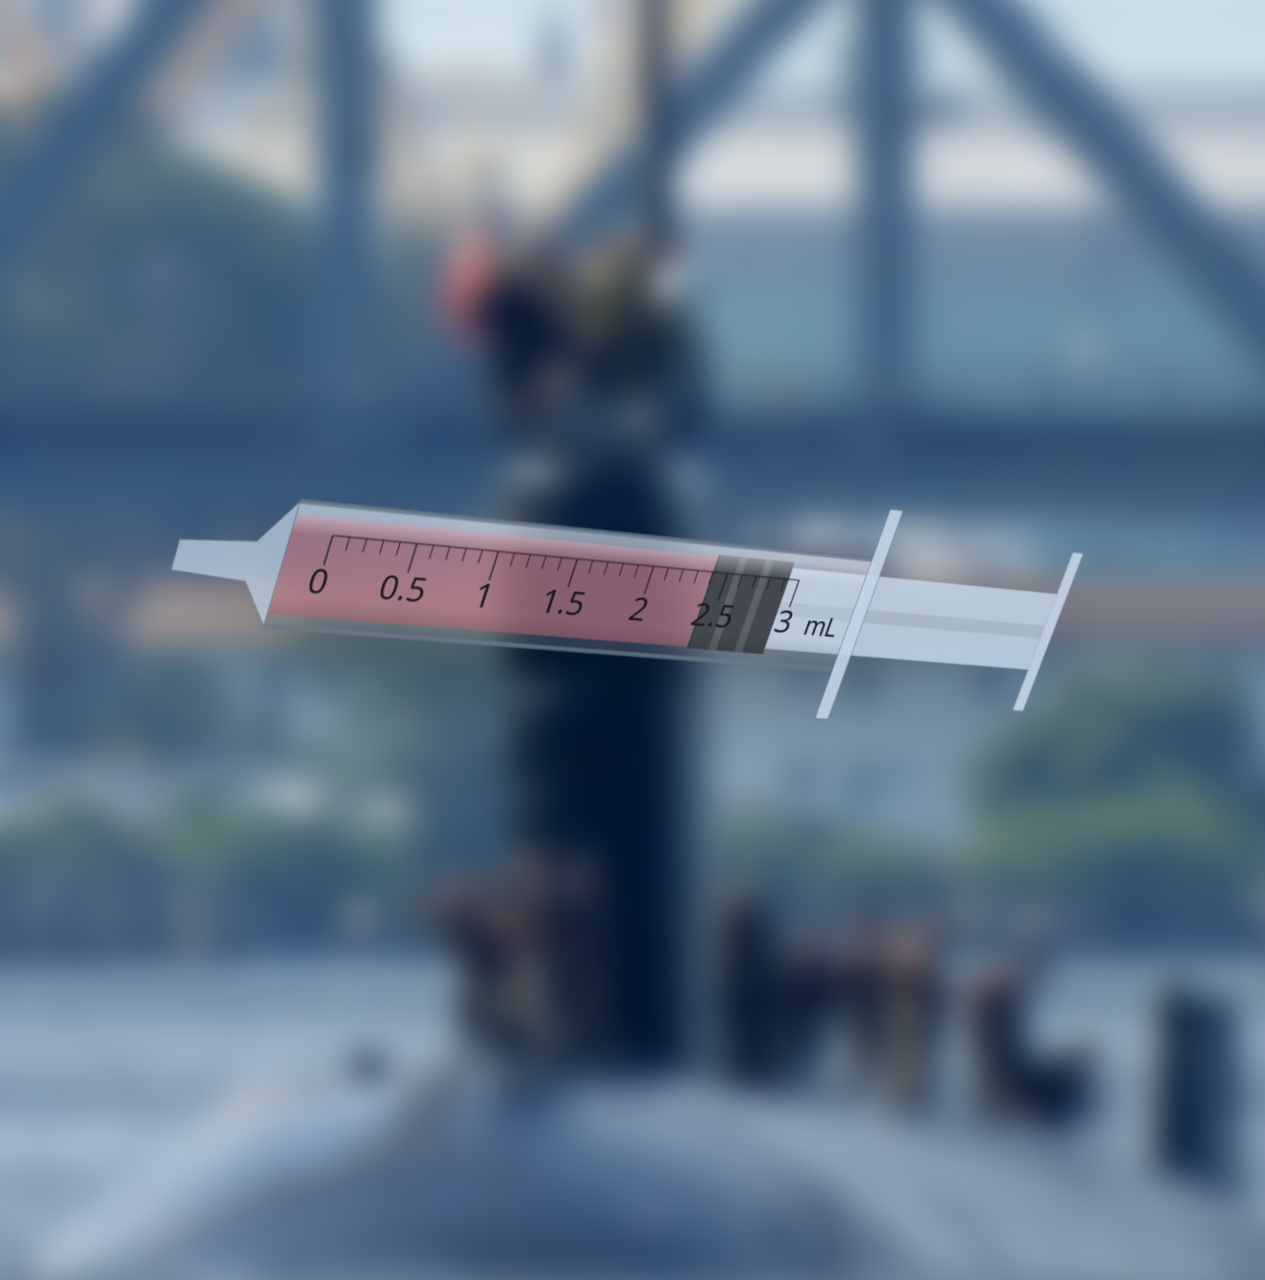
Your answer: {"value": 2.4, "unit": "mL"}
